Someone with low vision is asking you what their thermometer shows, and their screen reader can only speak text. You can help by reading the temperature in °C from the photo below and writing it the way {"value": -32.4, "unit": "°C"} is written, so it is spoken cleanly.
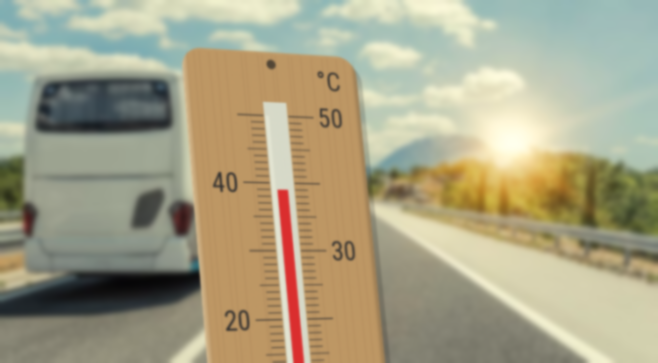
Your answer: {"value": 39, "unit": "°C"}
